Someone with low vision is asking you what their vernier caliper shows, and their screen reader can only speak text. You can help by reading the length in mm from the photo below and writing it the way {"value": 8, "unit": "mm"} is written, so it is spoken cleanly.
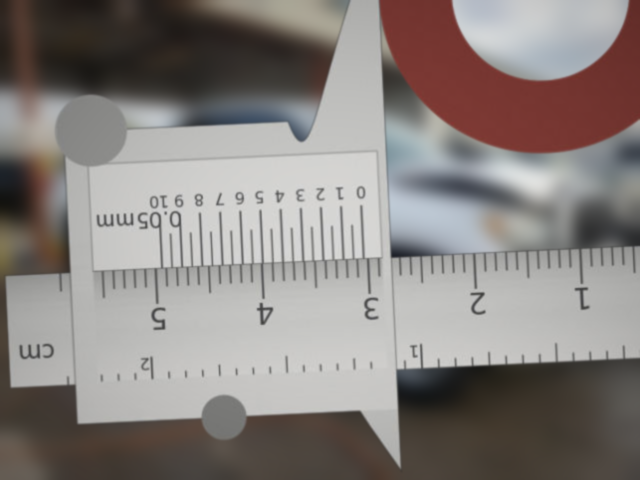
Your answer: {"value": 30.4, "unit": "mm"}
